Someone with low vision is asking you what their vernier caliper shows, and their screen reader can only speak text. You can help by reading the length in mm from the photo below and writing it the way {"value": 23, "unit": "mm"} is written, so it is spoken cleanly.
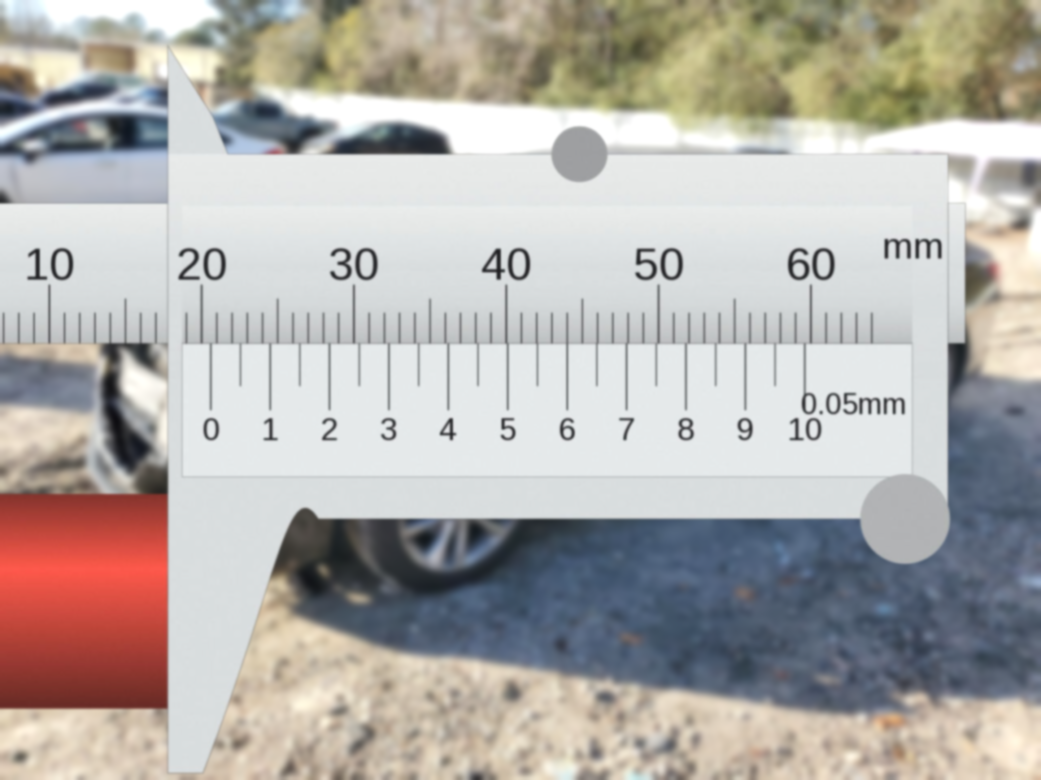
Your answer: {"value": 20.6, "unit": "mm"}
